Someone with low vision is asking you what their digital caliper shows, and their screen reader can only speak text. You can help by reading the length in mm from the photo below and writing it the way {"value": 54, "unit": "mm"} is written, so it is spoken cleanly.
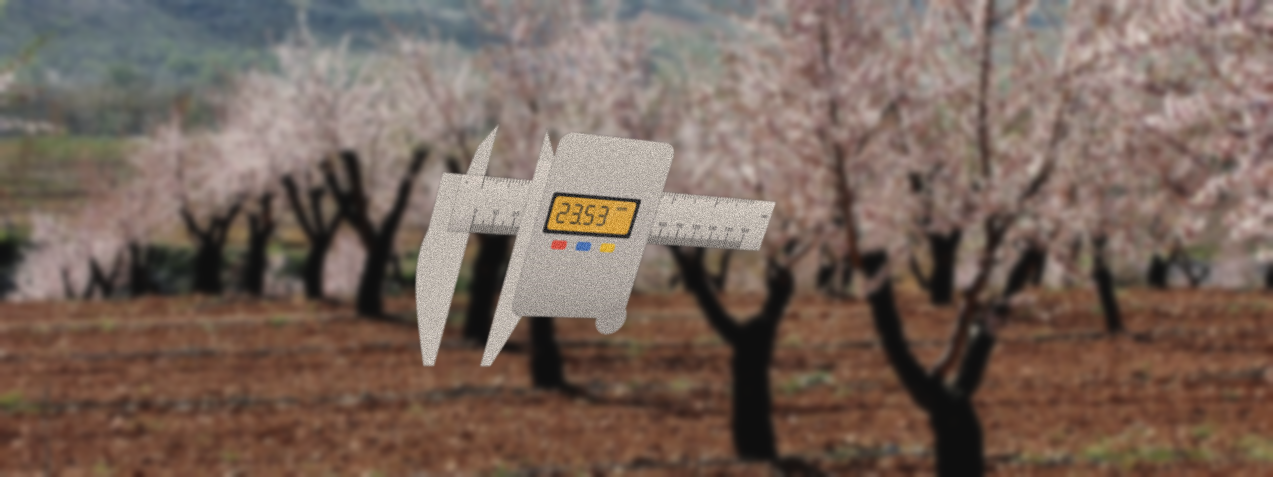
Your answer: {"value": 23.53, "unit": "mm"}
